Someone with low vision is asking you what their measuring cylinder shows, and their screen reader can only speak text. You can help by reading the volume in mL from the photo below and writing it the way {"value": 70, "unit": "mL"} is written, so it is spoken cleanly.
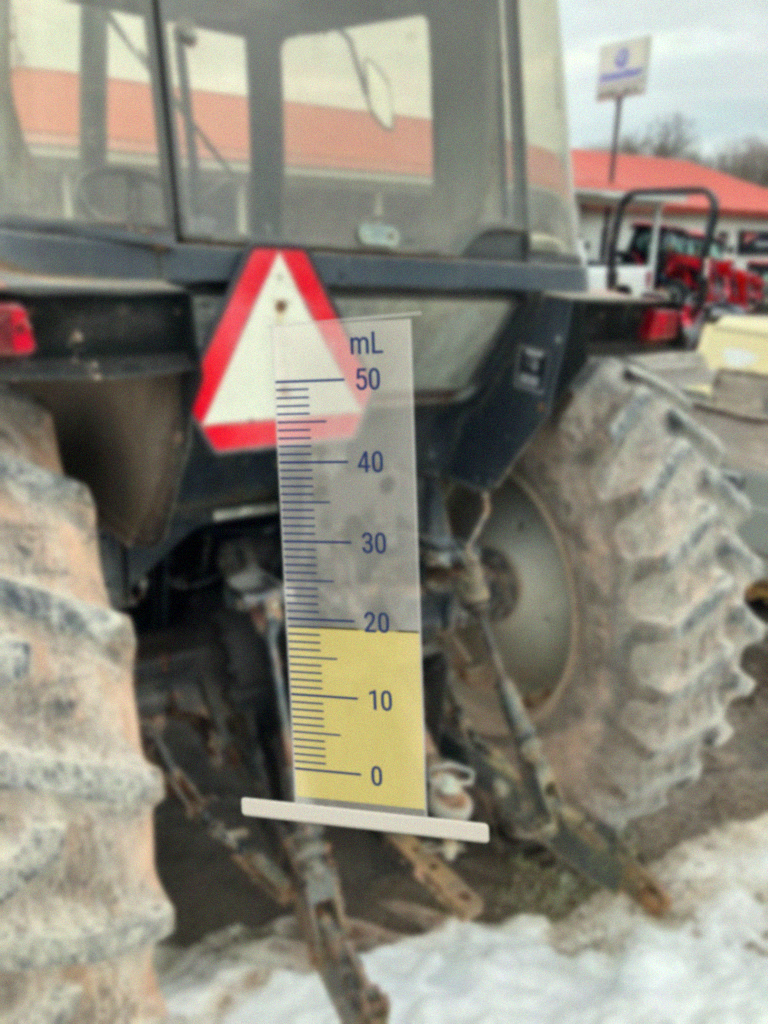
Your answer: {"value": 19, "unit": "mL"}
